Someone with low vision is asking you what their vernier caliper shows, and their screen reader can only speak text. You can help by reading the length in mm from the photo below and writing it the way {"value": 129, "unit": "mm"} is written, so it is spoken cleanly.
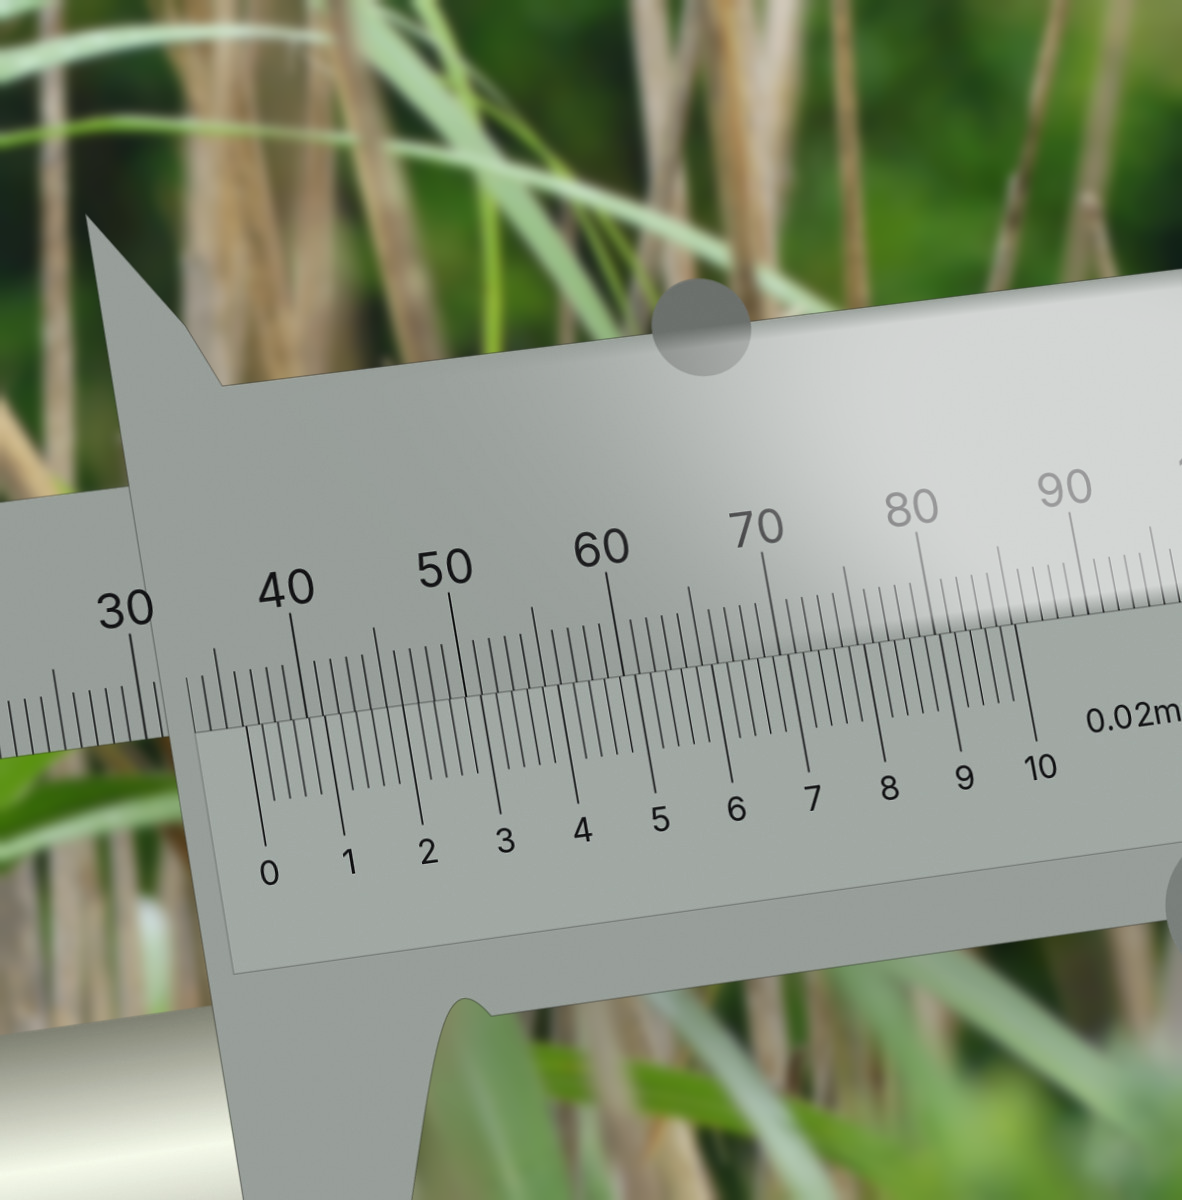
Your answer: {"value": 36.2, "unit": "mm"}
